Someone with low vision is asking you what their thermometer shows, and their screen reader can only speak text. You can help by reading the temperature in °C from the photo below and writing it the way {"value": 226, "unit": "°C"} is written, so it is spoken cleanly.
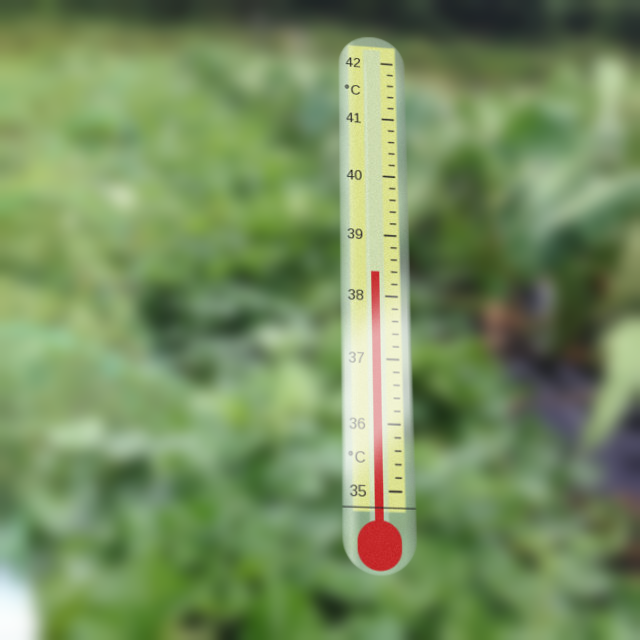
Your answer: {"value": 38.4, "unit": "°C"}
